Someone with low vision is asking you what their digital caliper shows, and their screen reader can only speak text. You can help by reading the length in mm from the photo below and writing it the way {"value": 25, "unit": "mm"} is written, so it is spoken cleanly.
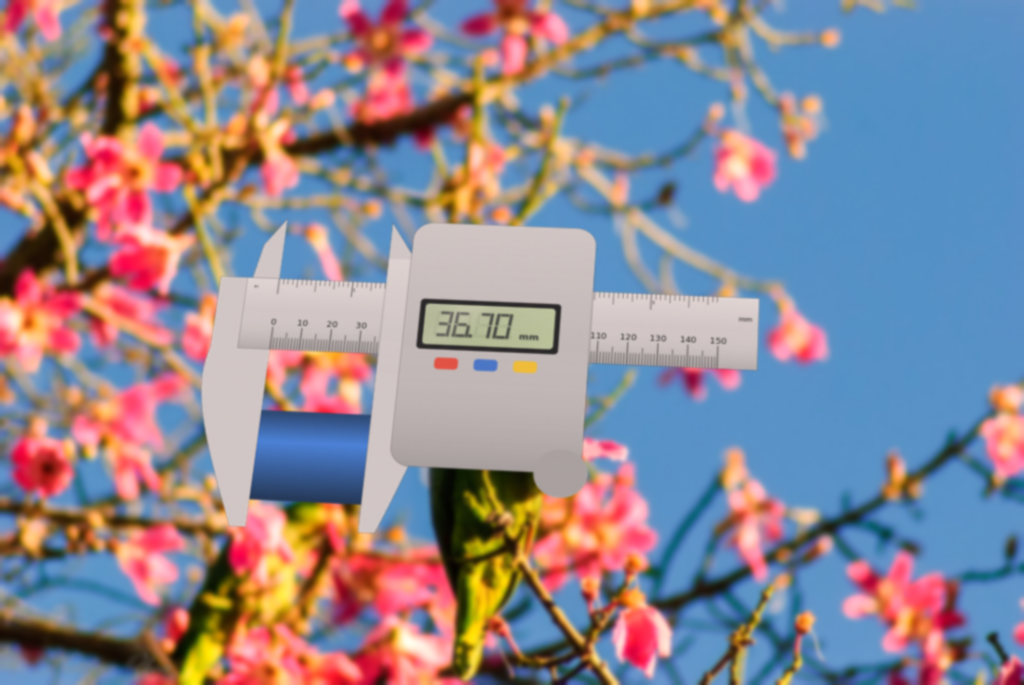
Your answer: {"value": 36.70, "unit": "mm"}
